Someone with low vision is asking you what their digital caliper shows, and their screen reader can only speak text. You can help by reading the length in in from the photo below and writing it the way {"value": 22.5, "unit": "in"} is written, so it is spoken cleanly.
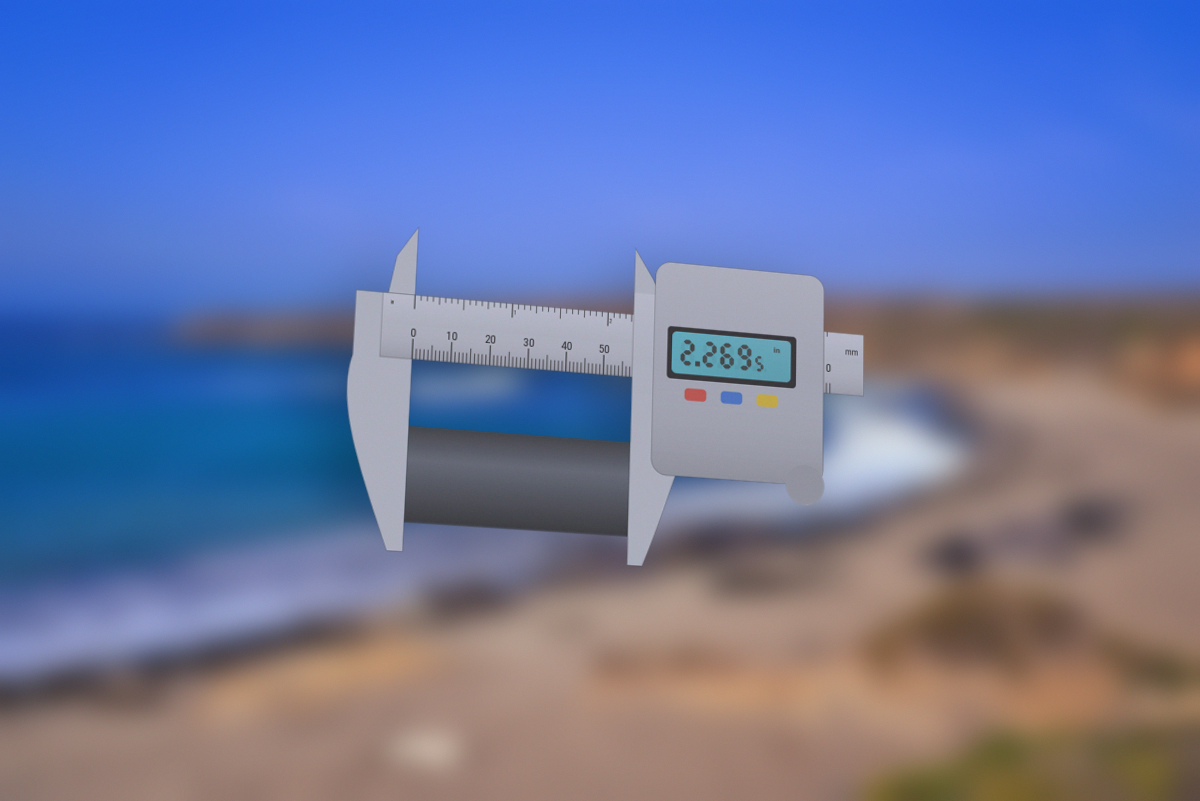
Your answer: {"value": 2.2695, "unit": "in"}
